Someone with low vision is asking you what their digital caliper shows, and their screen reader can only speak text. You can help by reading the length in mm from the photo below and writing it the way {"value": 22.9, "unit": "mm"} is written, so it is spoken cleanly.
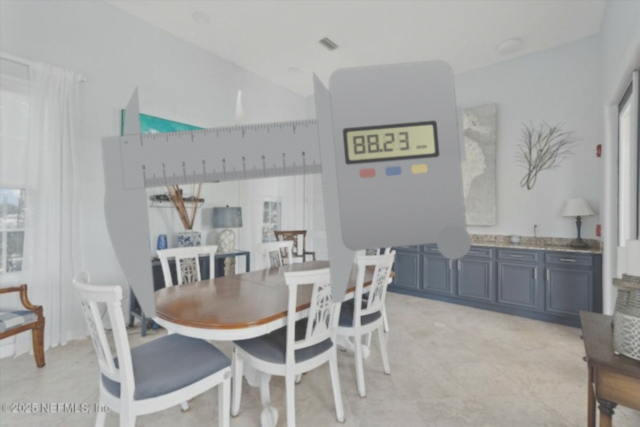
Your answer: {"value": 88.23, "unit": "mm"}
